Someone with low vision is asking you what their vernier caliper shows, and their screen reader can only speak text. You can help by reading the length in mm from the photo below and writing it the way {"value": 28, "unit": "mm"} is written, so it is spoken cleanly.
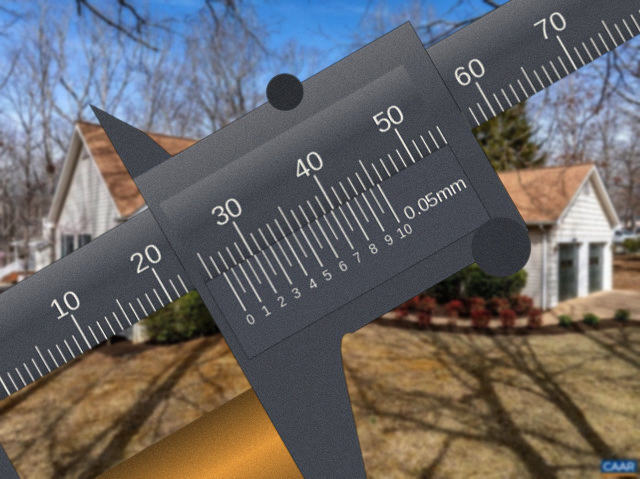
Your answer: {"value": 26.4, "unit": "mm"}
